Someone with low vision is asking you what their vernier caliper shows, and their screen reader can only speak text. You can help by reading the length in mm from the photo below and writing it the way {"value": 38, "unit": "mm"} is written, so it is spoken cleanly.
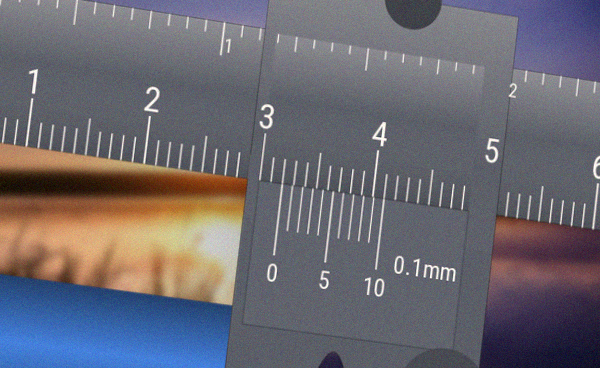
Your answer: {"value": 32.0, "unit": "mm"}
